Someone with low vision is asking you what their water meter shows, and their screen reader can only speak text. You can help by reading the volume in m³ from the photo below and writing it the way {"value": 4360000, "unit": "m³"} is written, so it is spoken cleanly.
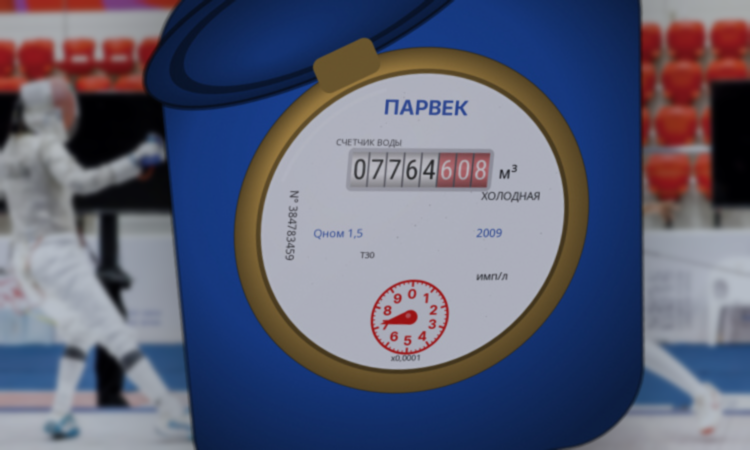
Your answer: {"value": 7764.6087, "unit": "m³"}
